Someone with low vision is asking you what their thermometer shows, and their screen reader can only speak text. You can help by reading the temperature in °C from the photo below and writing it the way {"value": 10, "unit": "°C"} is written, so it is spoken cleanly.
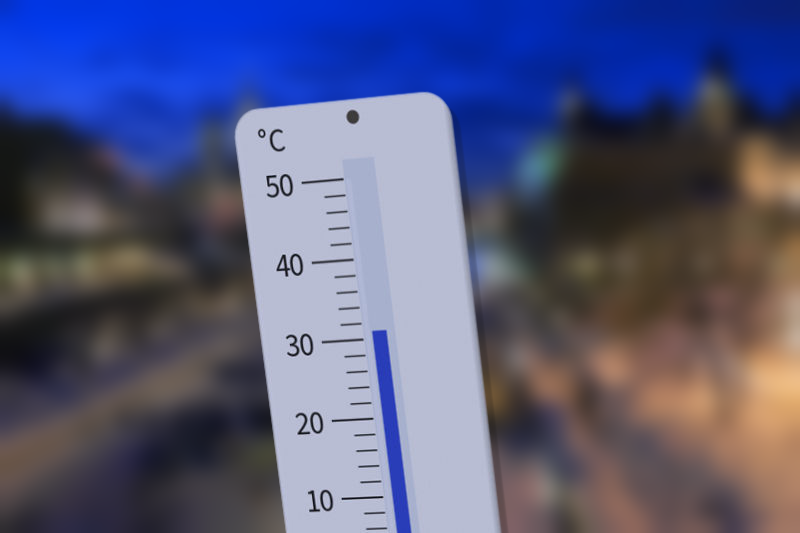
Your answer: {"value": 31, "unit": "°C"}
